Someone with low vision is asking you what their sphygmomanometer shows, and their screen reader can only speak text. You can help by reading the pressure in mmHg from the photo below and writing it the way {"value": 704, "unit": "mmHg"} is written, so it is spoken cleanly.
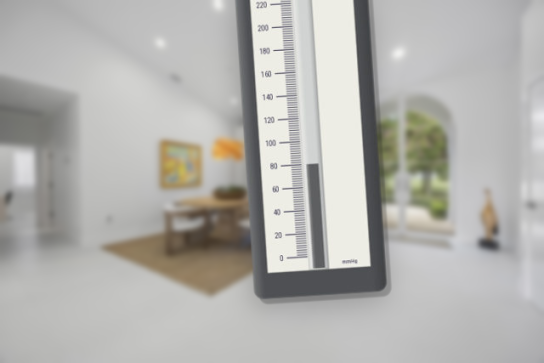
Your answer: {"value": 80, "unit": "mmHg"}
